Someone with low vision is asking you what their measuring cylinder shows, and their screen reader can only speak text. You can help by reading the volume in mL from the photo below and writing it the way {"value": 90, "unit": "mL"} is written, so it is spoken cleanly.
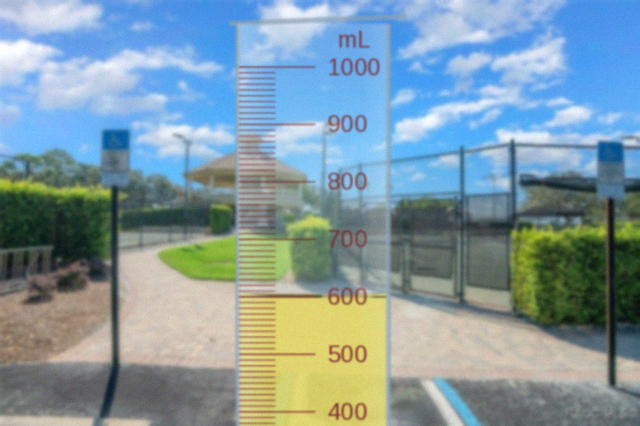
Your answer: {"value": 600, "unit": "mL"}
